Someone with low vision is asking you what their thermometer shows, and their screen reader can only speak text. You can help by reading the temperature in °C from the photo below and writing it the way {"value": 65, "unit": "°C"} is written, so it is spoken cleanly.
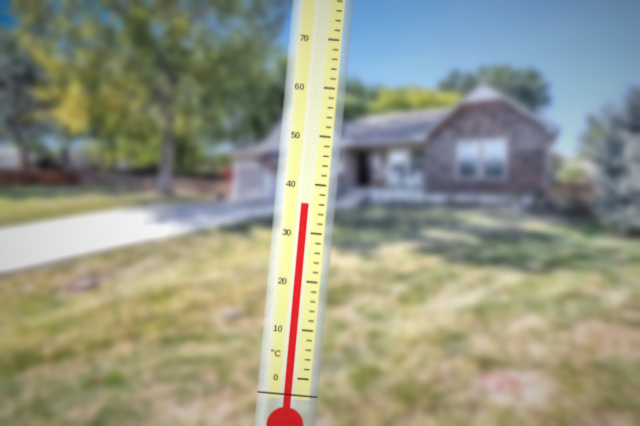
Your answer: {"value": 36, "unit": "°C"}
